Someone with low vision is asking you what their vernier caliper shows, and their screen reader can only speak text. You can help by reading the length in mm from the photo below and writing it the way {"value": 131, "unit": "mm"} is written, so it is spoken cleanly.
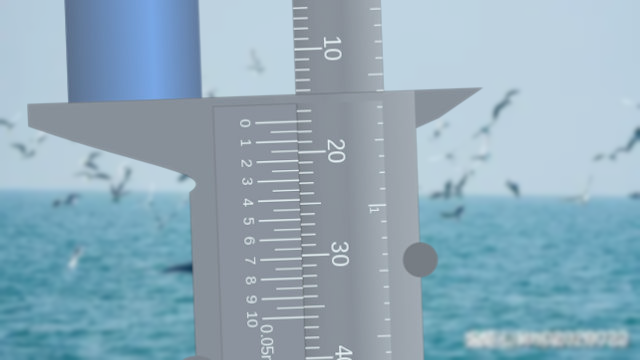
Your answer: {"value": 17.0, "unit": "mm"}
